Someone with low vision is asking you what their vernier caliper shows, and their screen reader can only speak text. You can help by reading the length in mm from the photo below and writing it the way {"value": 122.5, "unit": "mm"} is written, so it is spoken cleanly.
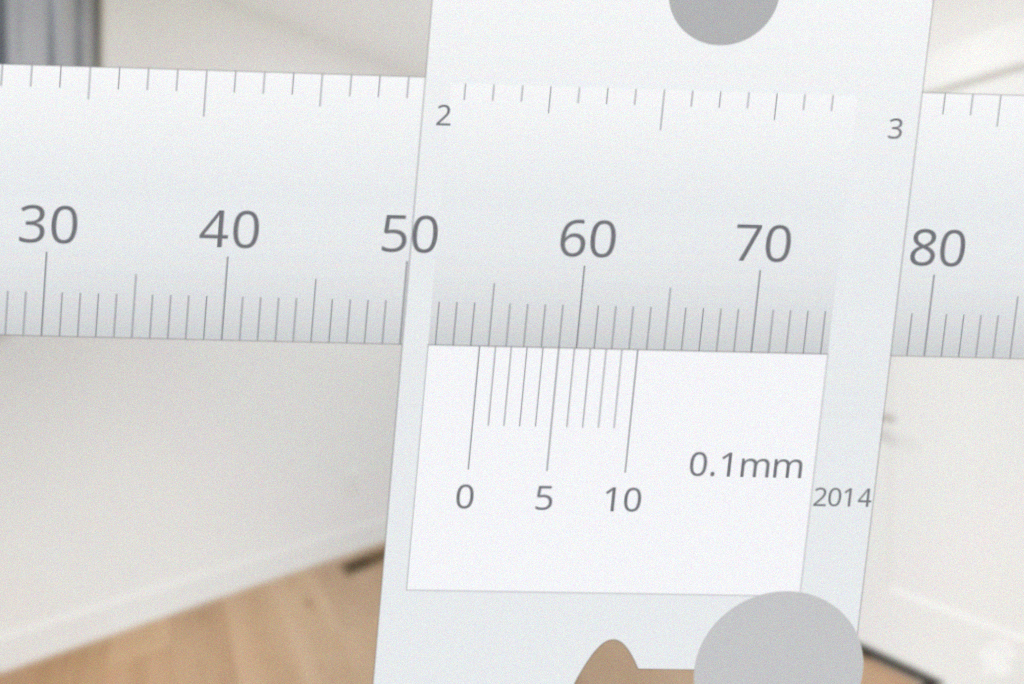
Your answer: {"value": 54.5, "unit": "mm"}
